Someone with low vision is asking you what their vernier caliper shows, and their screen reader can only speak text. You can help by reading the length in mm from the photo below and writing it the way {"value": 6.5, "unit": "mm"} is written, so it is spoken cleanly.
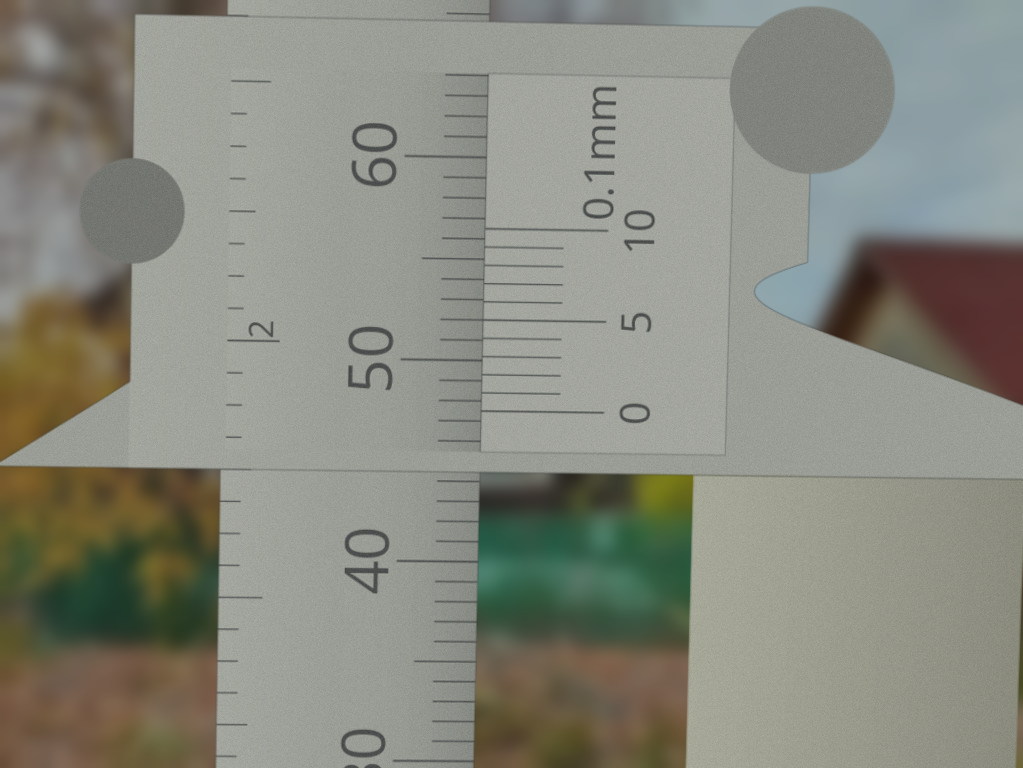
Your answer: {"value": 47.5, "unit": "mm"}
